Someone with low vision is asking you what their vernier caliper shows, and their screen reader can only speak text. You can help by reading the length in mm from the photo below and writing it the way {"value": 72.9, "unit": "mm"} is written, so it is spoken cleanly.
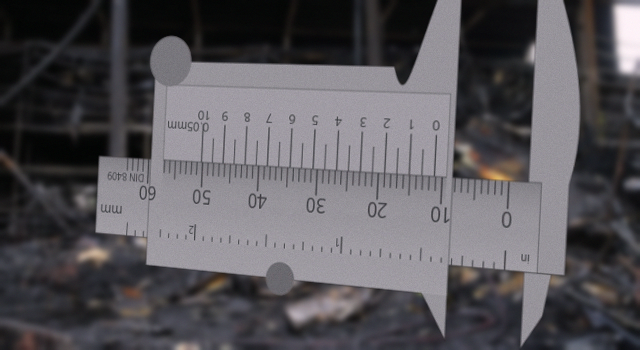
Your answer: {"value": 11.2, "unit": "mm"}
